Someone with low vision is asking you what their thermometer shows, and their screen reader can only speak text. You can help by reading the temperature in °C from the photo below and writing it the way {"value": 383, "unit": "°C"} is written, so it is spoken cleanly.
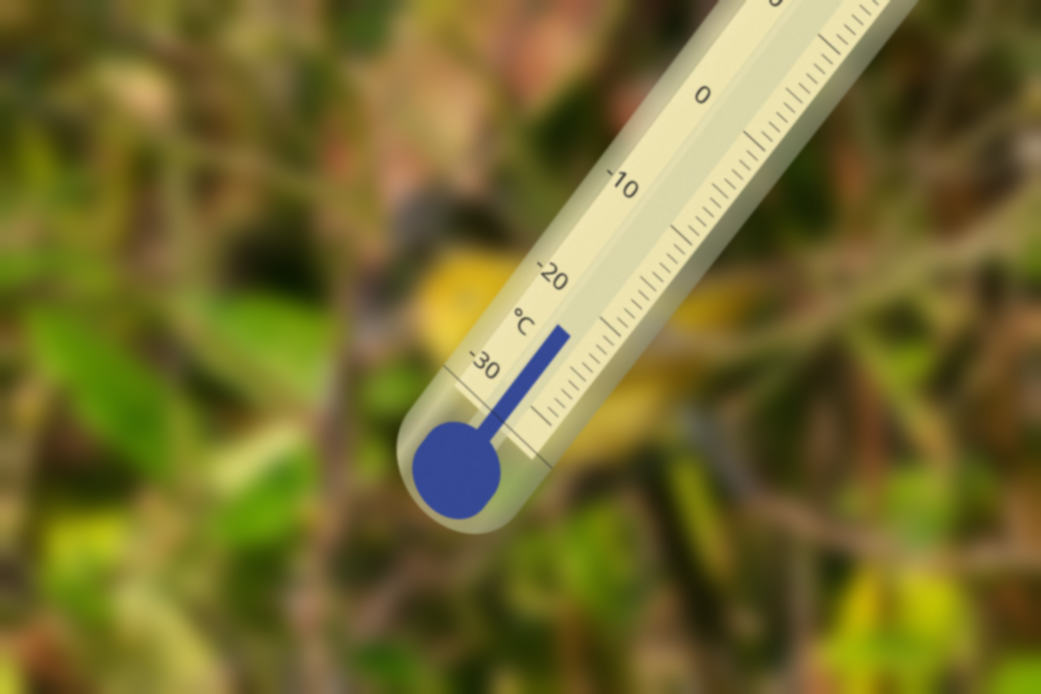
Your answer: {"value": -23, "unit": "°C"}
